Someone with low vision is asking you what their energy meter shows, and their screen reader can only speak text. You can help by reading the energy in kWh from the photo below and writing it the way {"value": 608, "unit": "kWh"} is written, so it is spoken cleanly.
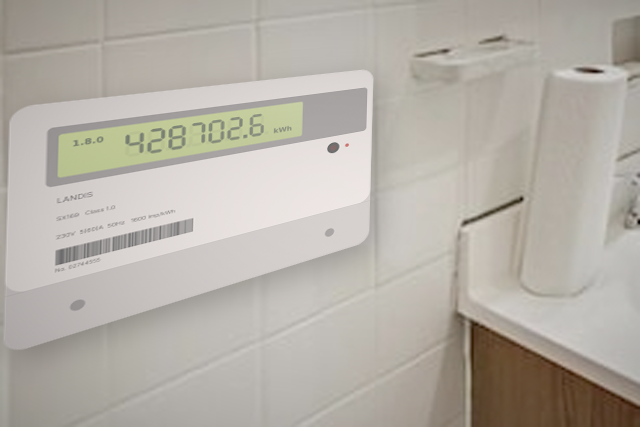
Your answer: {"value": 428702.6, "unit": "kWh"}
